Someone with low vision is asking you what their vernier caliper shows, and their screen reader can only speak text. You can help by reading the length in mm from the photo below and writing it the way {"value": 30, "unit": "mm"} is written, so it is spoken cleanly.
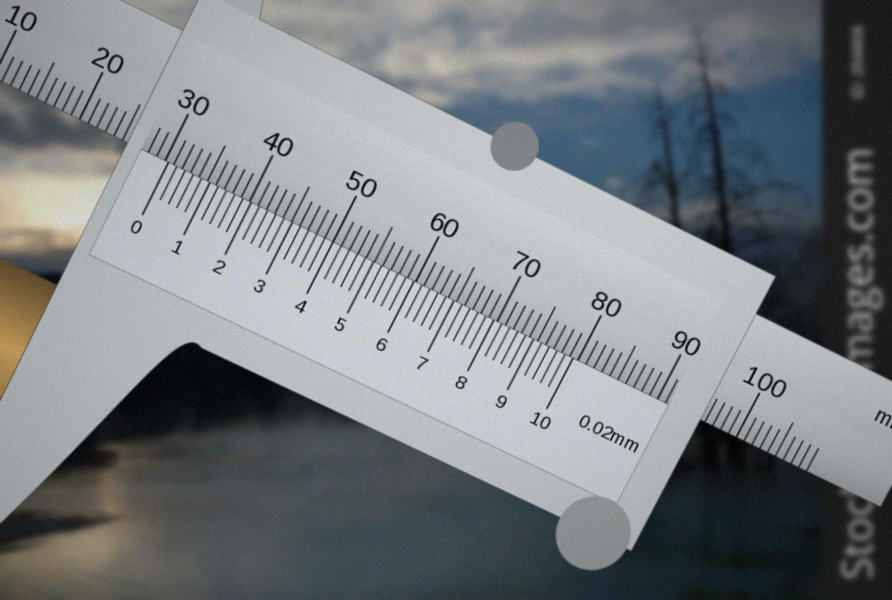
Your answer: {"value": 30.4, "unit": "mm"}
